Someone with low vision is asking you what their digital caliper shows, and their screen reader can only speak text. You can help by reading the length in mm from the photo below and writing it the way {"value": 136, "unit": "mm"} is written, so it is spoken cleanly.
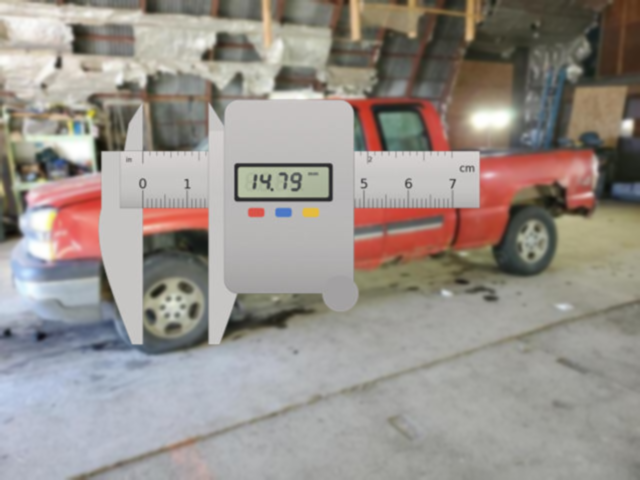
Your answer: {"value": 14.79, "unit": "mm"}
